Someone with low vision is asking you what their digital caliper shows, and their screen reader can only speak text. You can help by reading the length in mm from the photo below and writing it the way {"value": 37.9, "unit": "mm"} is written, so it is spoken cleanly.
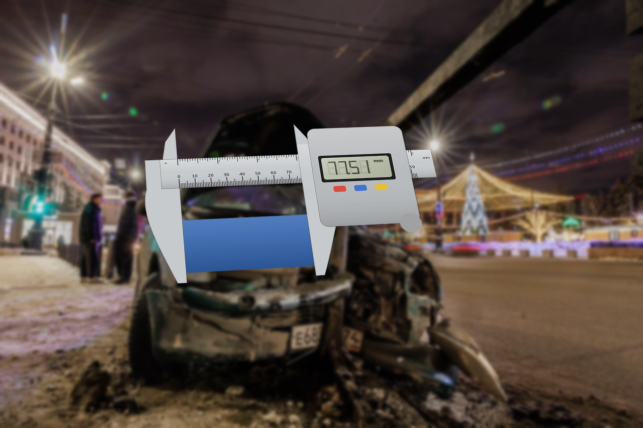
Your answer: {"value": 77.51, "unit": "mm"}
